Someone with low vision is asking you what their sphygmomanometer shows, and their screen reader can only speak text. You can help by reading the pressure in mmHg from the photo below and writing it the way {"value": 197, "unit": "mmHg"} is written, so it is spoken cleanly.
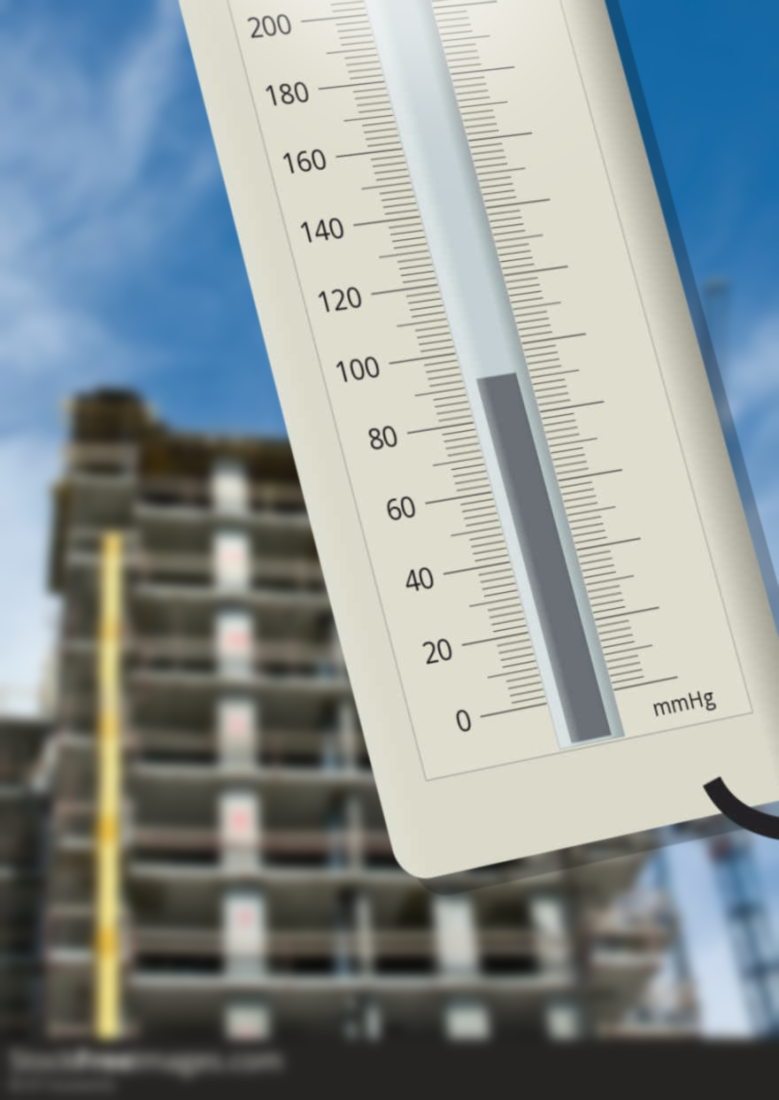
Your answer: {"value": 92, "unit": "mmHg"}
